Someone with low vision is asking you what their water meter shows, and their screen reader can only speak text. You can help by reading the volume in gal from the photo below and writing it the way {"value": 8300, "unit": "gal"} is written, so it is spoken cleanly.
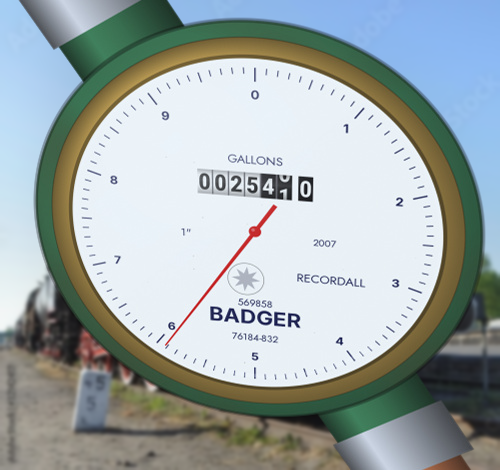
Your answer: {"value": 25405.9, "unit": "gal"}
